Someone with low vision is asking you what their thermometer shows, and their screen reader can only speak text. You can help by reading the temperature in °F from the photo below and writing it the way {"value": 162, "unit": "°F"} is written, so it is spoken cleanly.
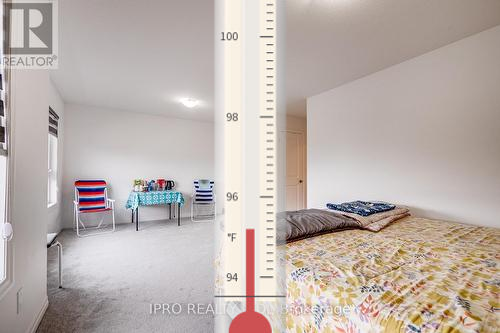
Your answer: {"value": 95.2, "unit": "°F"}
